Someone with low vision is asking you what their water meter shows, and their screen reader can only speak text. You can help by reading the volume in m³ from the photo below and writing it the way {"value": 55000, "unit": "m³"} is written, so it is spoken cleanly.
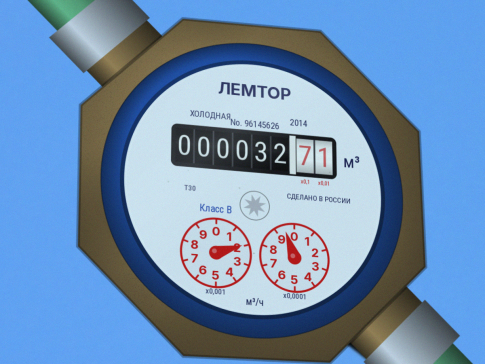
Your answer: {"value": 32.7119, "unit": "m³"}
